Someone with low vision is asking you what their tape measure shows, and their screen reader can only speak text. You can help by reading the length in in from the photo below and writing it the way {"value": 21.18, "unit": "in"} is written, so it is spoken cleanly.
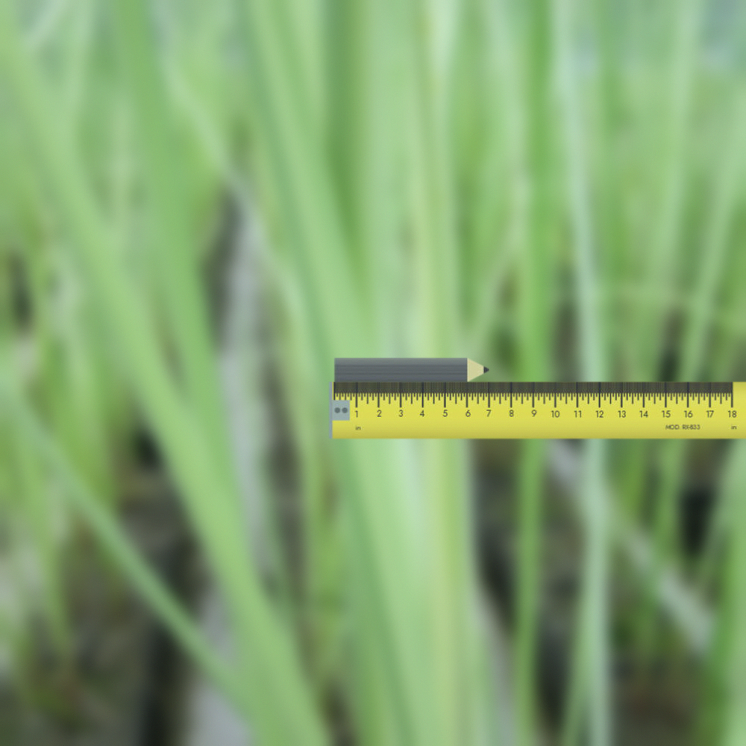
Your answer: {"value": 7, "unit": "in"}
